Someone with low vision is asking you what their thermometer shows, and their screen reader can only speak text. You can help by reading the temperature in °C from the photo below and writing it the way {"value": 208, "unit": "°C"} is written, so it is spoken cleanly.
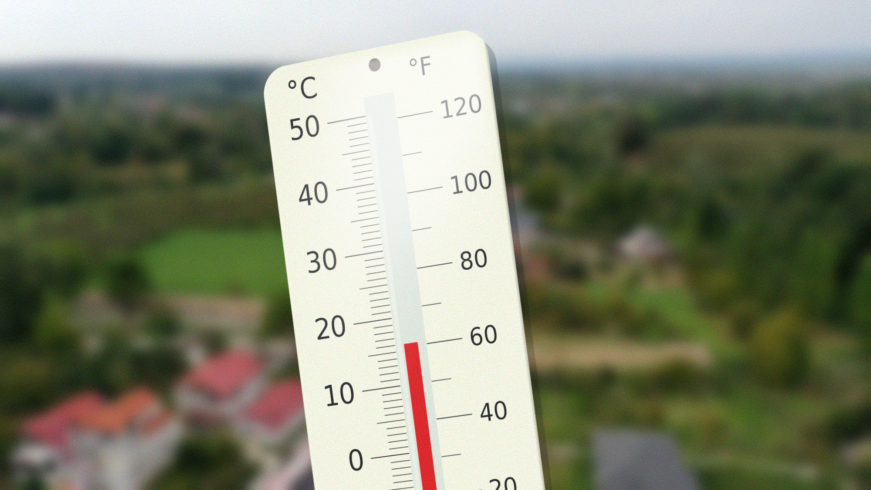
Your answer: {"value": 16, "unit": "°C"}
